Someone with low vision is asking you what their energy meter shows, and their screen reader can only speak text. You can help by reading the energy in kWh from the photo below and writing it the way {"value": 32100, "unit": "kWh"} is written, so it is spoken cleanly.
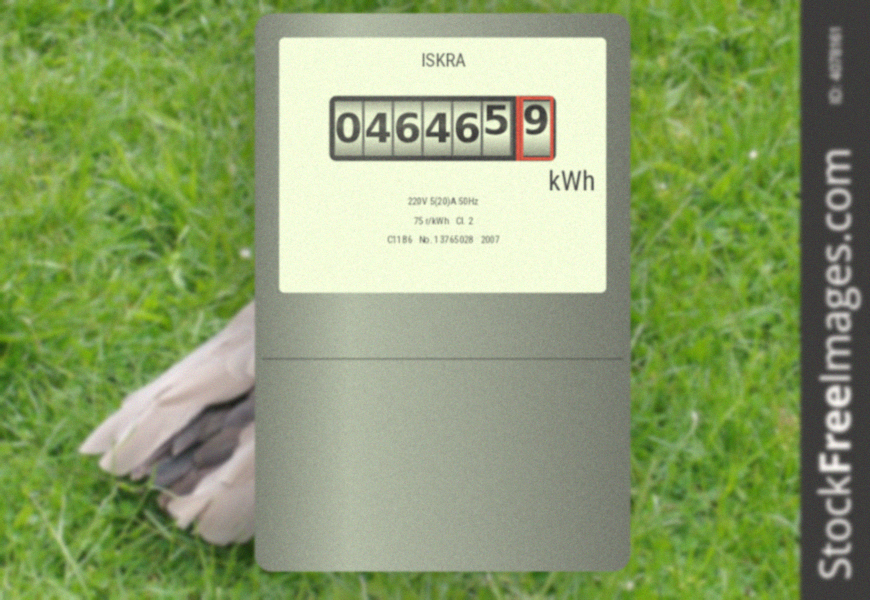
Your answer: {"value": 46465.9, "unit": "kWh"}
